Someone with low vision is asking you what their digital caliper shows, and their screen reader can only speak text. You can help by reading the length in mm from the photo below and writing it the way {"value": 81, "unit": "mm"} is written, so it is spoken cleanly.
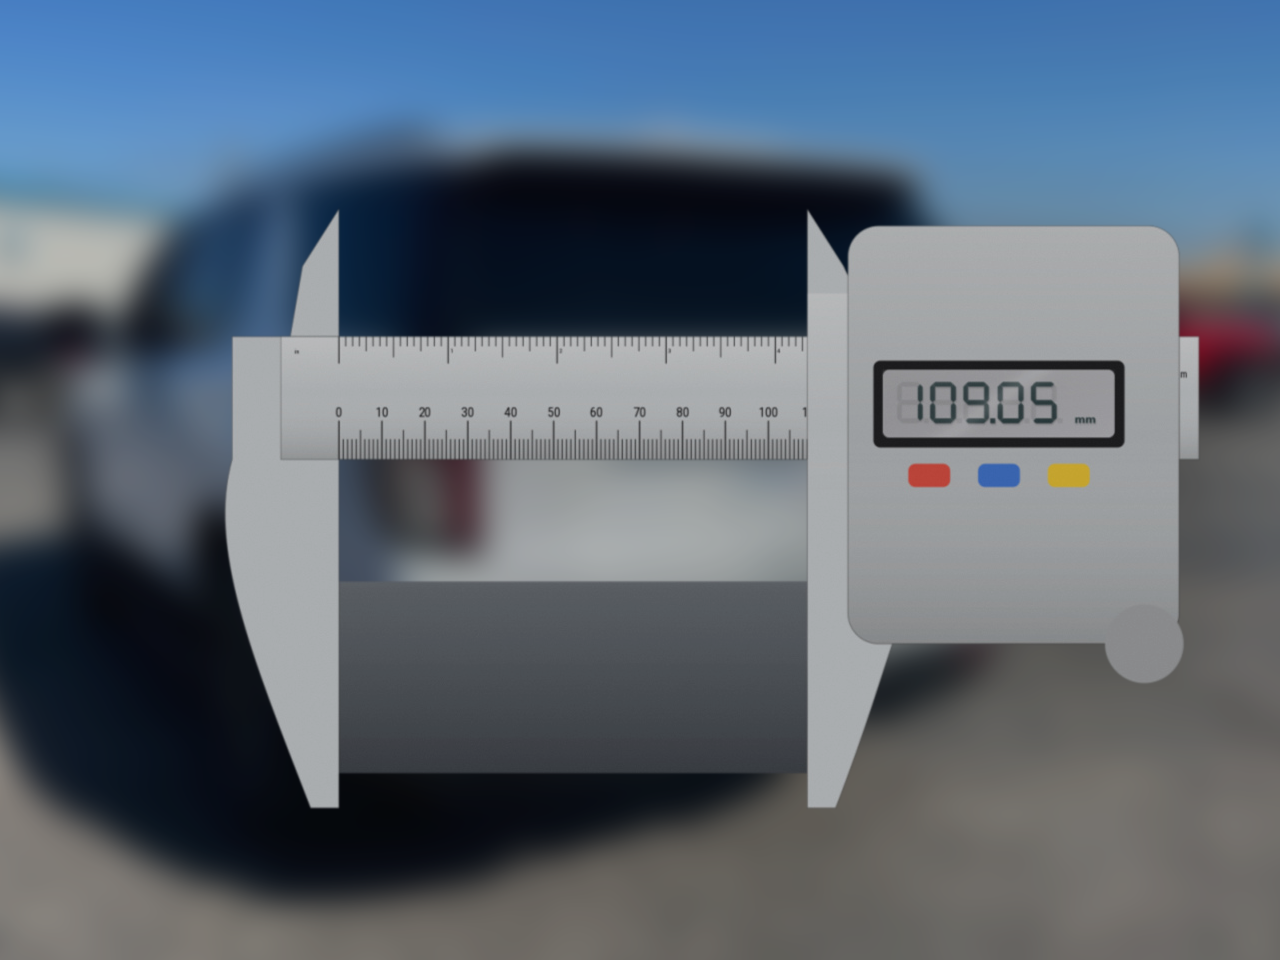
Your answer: {"value": 109.05, "unit": "mm"}
